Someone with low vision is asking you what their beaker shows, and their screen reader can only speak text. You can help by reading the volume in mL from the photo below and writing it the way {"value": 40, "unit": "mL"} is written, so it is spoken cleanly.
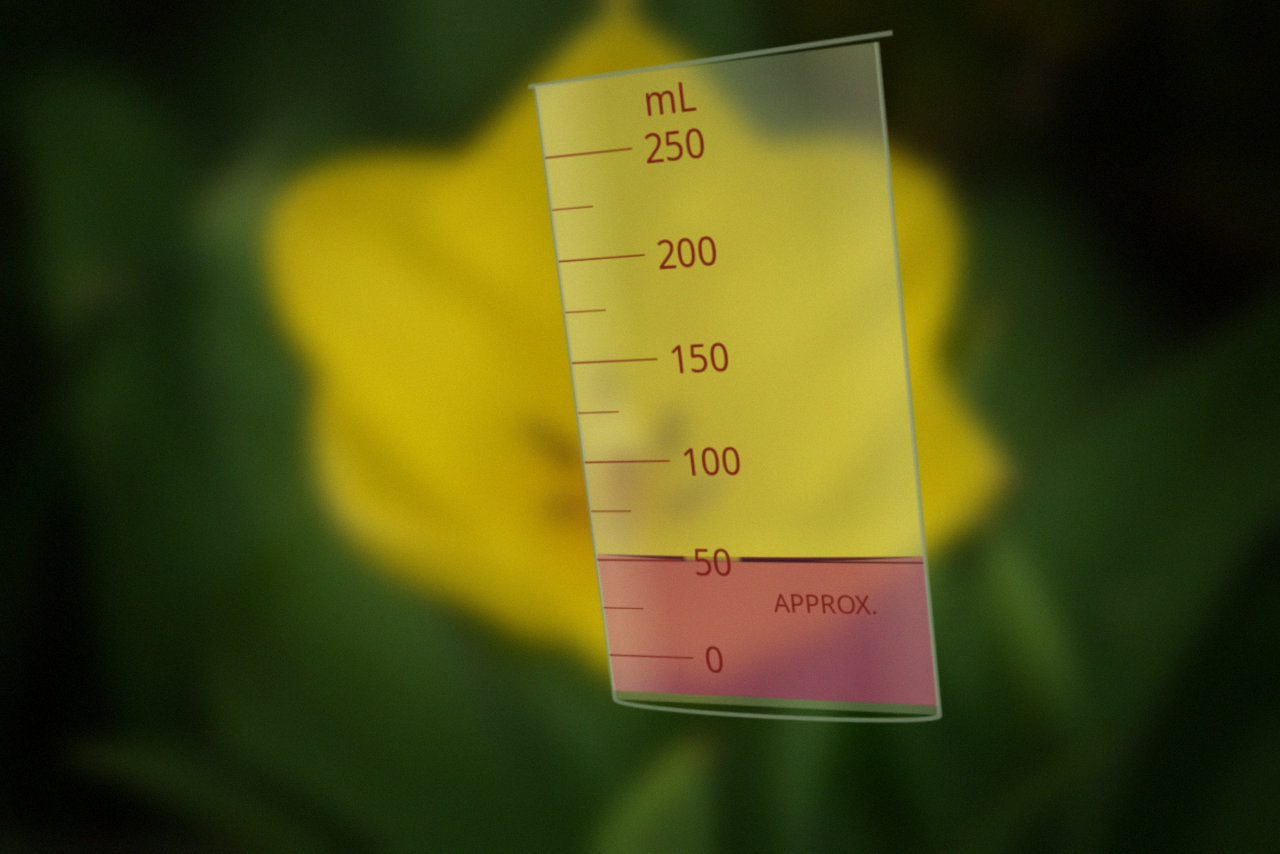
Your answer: {"value": 50, "unit": "mL"}
